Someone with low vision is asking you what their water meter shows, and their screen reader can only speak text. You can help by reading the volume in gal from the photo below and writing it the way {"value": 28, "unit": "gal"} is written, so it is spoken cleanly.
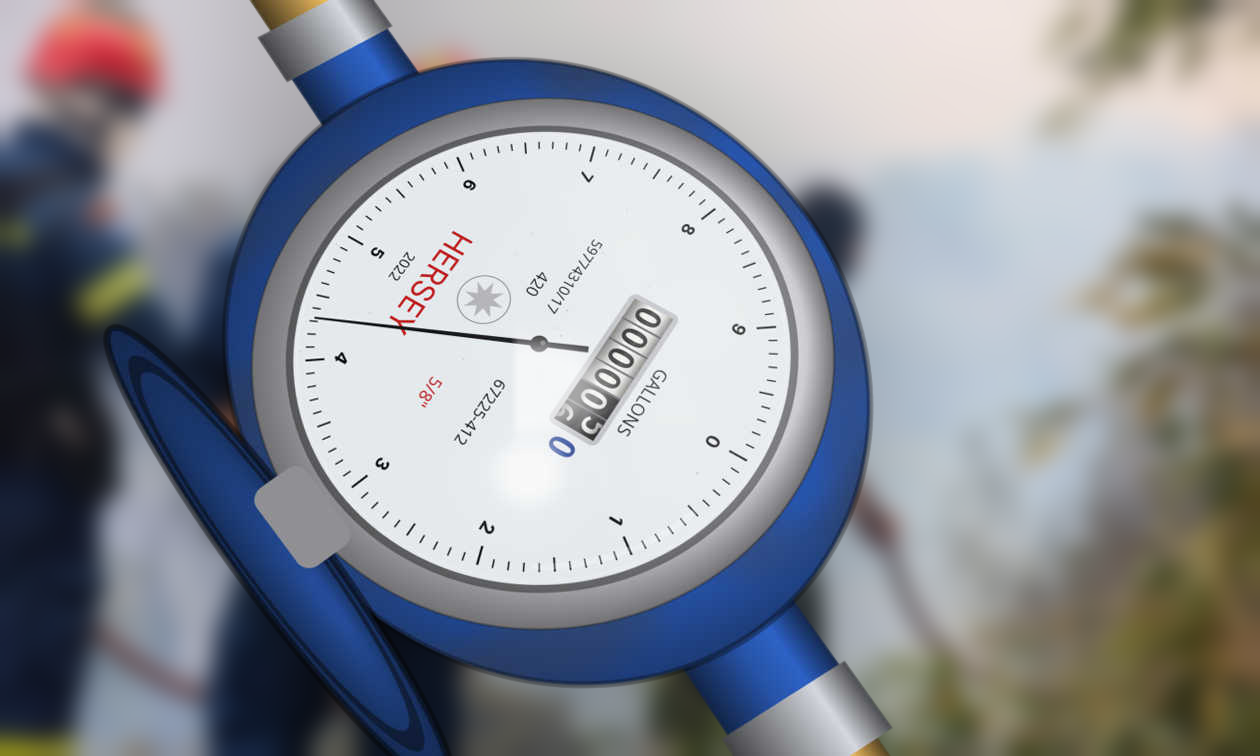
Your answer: {"value": 54.3, "unit": "gal"}
